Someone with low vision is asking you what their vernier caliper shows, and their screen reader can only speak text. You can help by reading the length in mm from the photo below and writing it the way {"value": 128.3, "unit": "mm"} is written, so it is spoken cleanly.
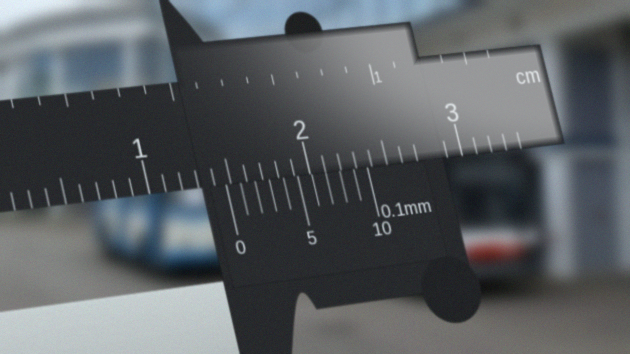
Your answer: {"value": 14.7, "unit": "mm"}
